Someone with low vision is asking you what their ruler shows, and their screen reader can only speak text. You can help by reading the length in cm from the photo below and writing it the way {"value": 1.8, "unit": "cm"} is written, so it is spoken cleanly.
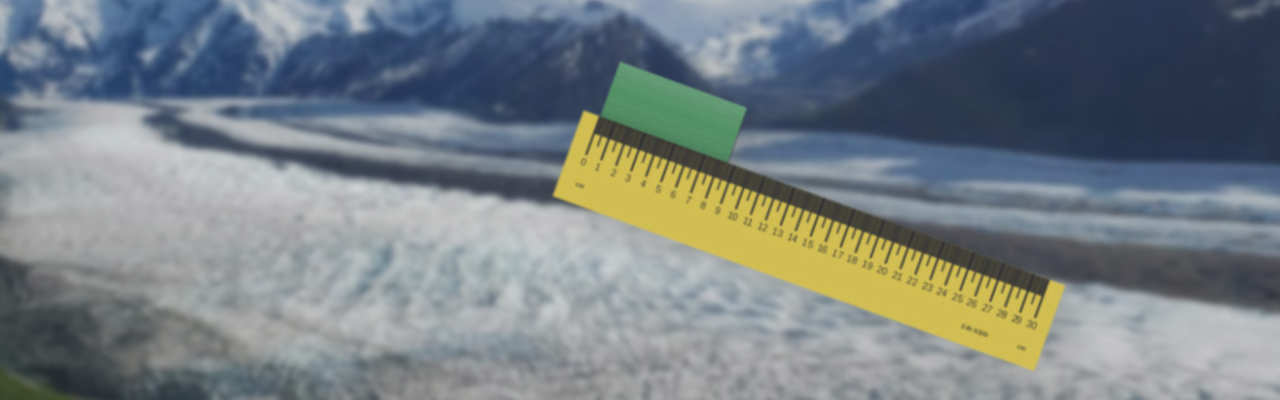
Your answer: {"value": 8.5, "unit": "cm"}
